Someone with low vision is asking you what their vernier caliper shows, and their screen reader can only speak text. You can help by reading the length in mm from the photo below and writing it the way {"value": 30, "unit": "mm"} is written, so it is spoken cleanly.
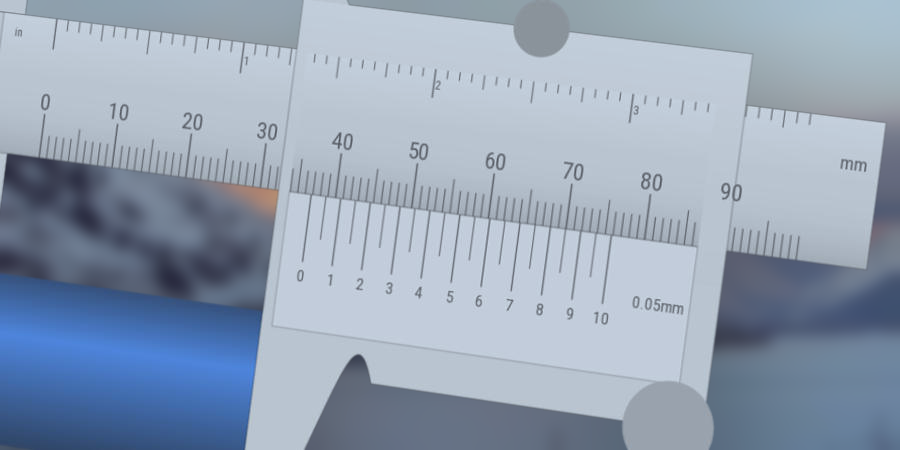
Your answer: {"value": 36.8, "unit": "mm"}
